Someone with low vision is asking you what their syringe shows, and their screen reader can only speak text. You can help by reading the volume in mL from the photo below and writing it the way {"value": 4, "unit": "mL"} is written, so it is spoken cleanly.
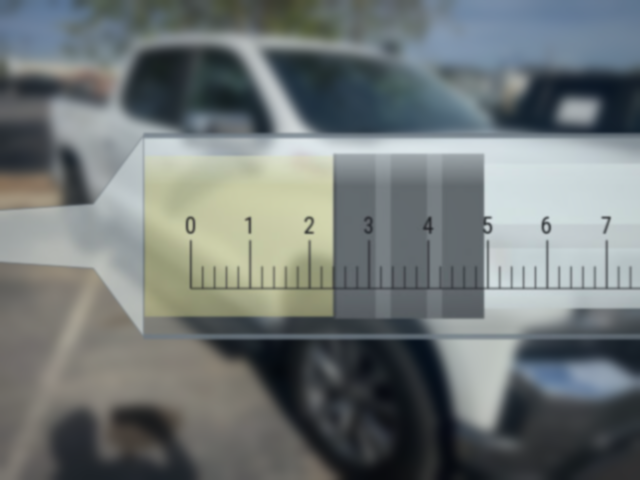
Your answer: {"value": 2.4, "unit": "mL"}
